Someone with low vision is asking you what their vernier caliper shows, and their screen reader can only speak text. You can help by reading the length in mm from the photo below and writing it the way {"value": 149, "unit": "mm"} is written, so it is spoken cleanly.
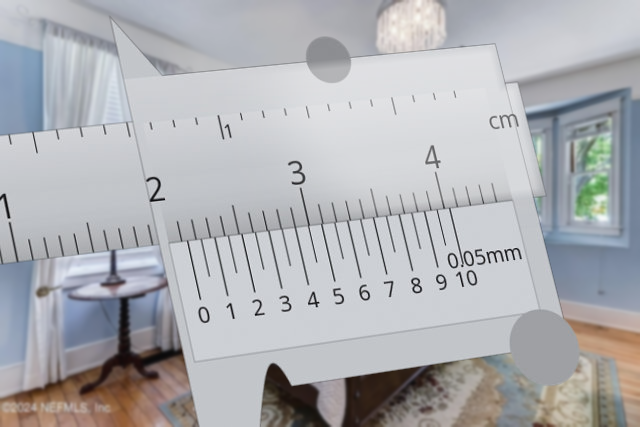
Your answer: {"value": 21.4, "unit": "mm"}
